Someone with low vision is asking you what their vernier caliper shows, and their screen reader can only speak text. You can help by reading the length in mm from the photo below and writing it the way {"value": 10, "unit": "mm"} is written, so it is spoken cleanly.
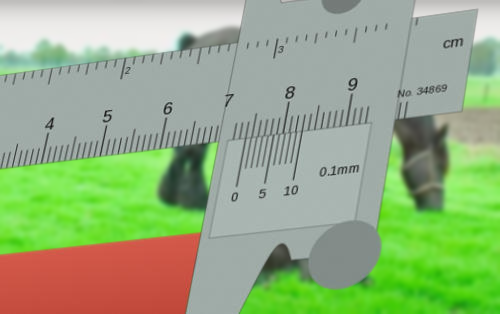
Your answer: {"value": 74.0, "unit": "mm"}
